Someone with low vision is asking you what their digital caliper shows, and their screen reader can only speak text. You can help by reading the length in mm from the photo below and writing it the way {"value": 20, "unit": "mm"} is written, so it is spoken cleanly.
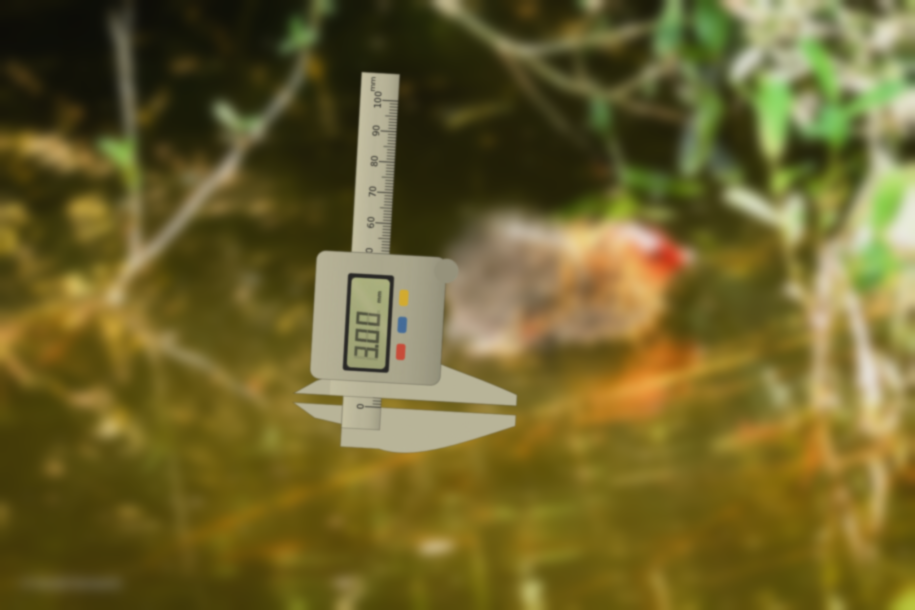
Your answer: {"value": 3.00, "unit": "mm"}
